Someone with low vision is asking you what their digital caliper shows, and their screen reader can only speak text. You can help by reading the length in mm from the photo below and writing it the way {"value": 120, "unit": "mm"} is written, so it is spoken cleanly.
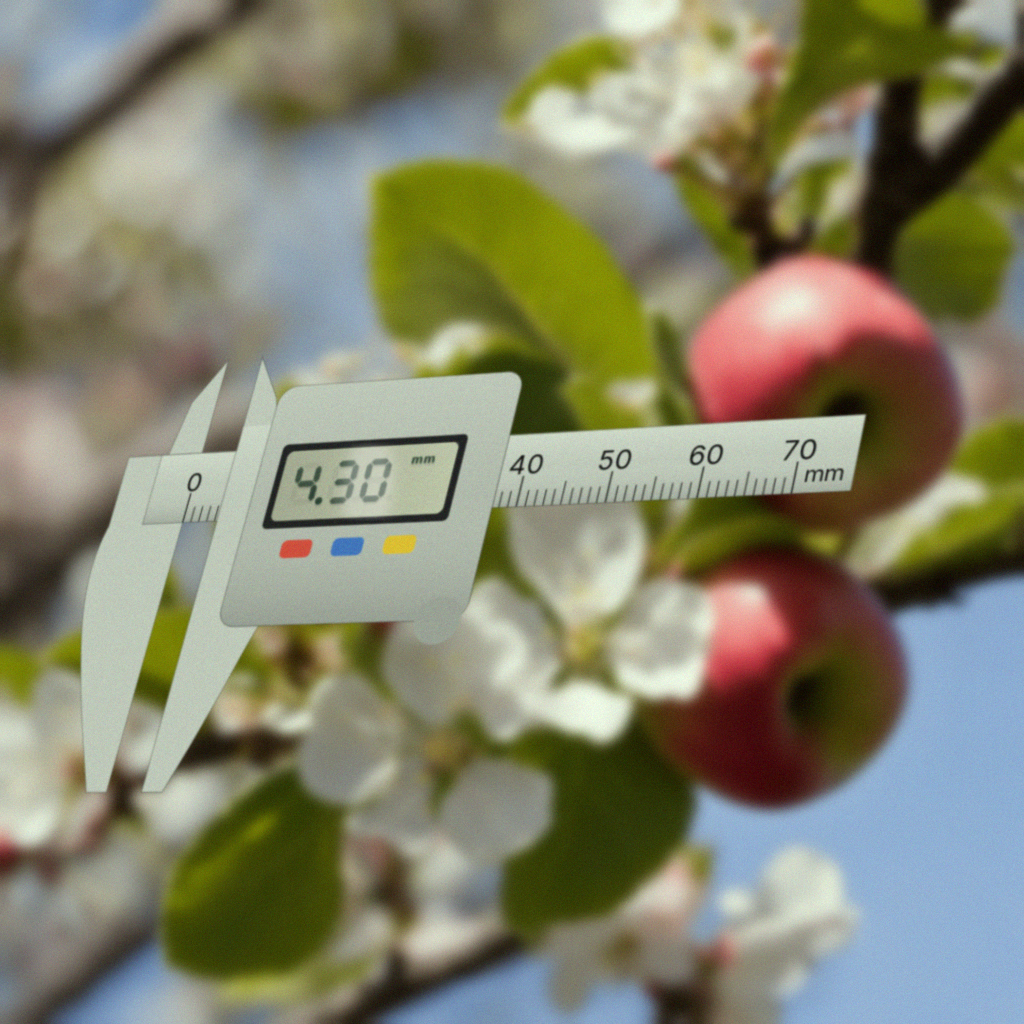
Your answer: {"value": 4.30, "unit": "mm"}
